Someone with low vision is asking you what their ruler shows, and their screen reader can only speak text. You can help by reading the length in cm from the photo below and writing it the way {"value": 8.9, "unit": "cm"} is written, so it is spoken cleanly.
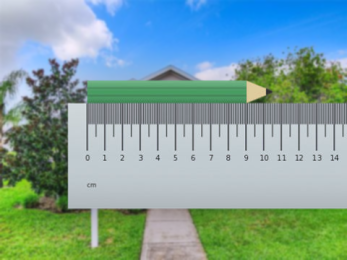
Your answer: {"value": 10.5, "unit": "cm"}
